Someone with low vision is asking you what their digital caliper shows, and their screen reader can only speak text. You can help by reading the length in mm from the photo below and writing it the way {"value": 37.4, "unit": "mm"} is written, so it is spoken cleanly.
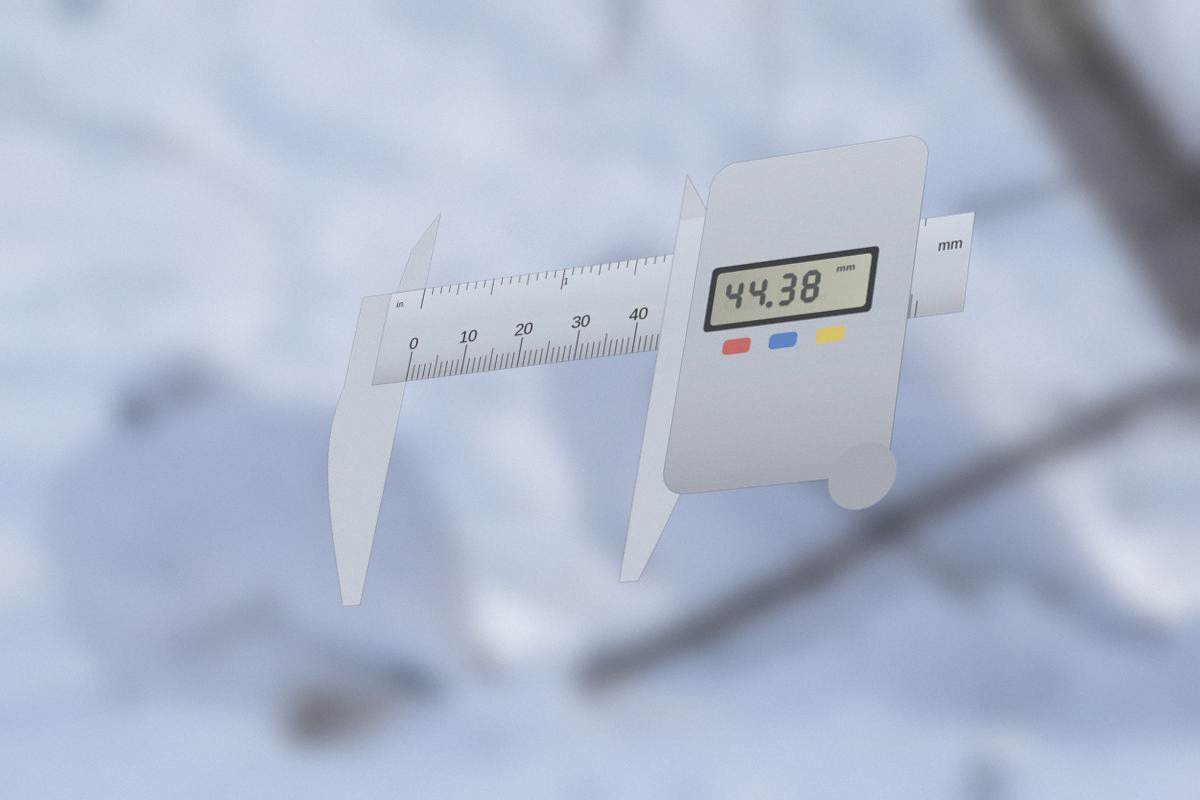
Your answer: {"value": 44.38, "unit": "mm"}
